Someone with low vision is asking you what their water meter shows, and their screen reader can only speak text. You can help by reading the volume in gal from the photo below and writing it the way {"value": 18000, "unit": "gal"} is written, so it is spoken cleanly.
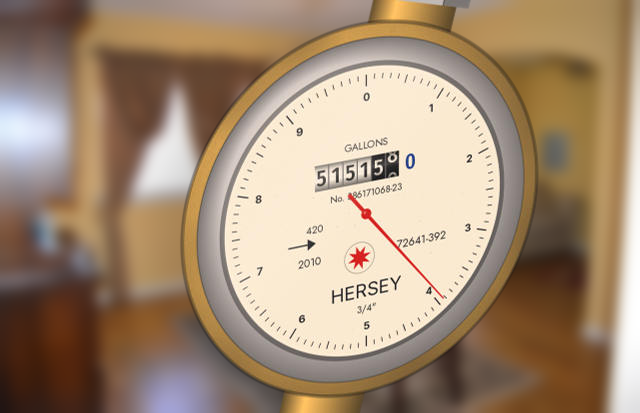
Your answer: {"value": 5151583.9, "unit": "gal"}
